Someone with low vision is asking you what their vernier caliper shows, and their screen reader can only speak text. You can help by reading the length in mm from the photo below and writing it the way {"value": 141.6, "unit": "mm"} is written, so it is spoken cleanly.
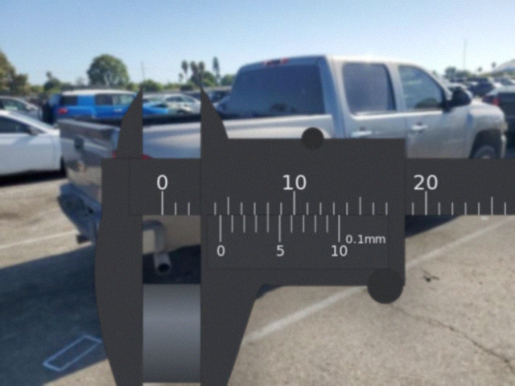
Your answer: {"value": 4.4, "unit": "mm"}
